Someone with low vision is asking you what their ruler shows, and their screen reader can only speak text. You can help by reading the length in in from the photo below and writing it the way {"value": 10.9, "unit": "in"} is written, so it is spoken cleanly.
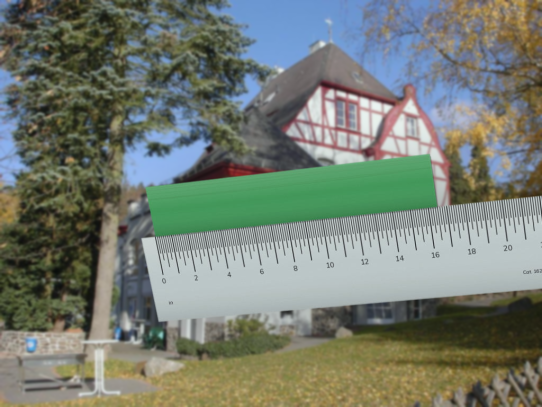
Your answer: {"value": 16.5, "unit": "in"}
